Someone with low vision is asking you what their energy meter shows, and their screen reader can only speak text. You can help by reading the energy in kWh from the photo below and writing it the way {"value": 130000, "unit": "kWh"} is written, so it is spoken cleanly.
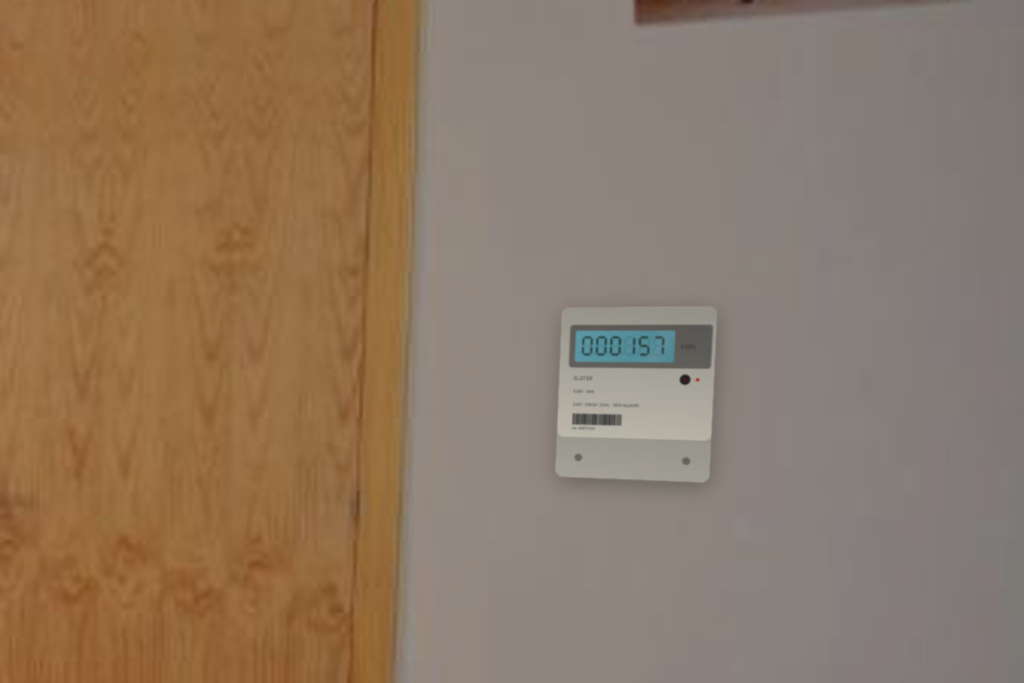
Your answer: {"value": 157, "unit": "kWh"}
